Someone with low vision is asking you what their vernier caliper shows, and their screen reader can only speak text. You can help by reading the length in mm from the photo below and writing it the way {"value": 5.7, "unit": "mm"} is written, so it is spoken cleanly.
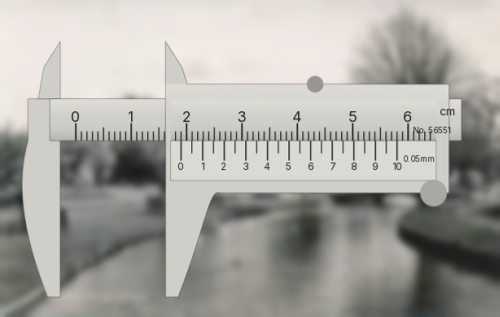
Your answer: {"value": 19.0, "unit": "mm"}
